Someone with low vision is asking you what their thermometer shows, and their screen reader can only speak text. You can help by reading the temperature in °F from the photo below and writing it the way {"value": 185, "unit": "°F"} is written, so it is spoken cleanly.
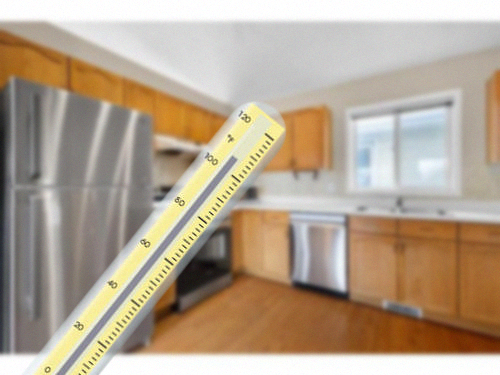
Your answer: {"value": 106, "unit": "°F"}
